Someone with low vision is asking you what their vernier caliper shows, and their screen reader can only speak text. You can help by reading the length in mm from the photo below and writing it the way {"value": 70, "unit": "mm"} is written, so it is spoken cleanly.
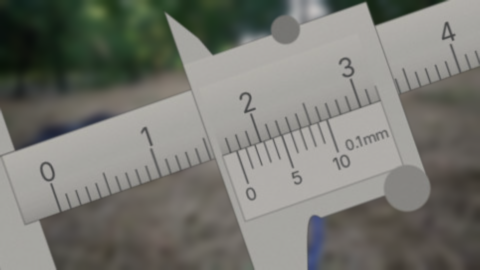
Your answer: {"value": 17.6, "unit": "mm"}
